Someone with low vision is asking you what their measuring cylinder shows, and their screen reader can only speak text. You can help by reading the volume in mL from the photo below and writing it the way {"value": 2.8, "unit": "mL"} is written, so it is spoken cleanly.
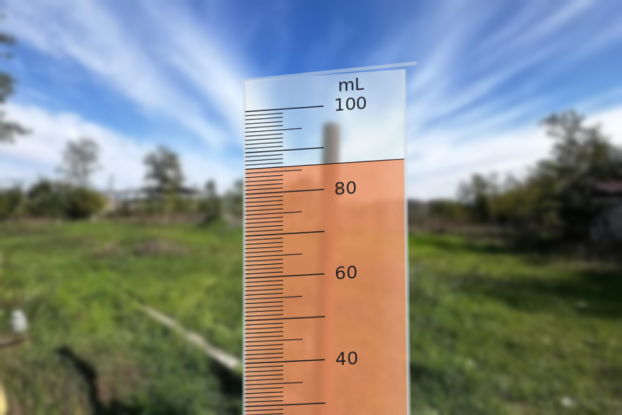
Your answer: {"value": 86, "unit": "mL"}
